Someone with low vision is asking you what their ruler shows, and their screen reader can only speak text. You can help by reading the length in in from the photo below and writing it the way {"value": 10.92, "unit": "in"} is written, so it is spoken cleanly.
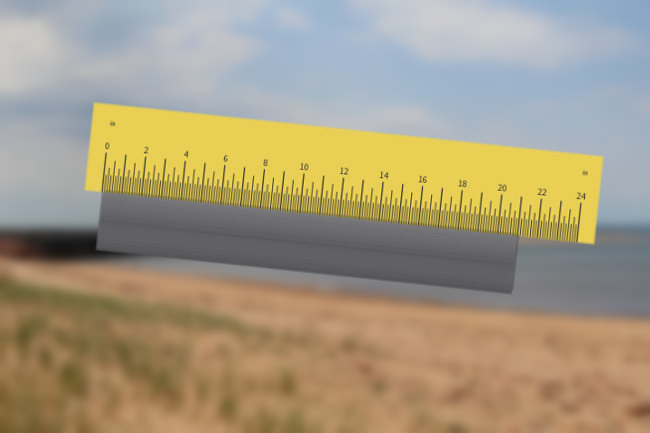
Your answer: {"value": 21, "unit": "in"}
